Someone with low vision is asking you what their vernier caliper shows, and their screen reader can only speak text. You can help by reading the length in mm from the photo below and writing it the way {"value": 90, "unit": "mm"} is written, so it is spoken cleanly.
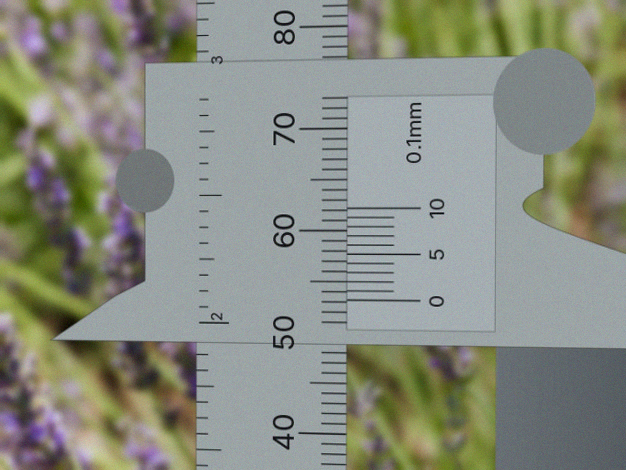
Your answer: {"value": 53.2, "unit": "mm"}
